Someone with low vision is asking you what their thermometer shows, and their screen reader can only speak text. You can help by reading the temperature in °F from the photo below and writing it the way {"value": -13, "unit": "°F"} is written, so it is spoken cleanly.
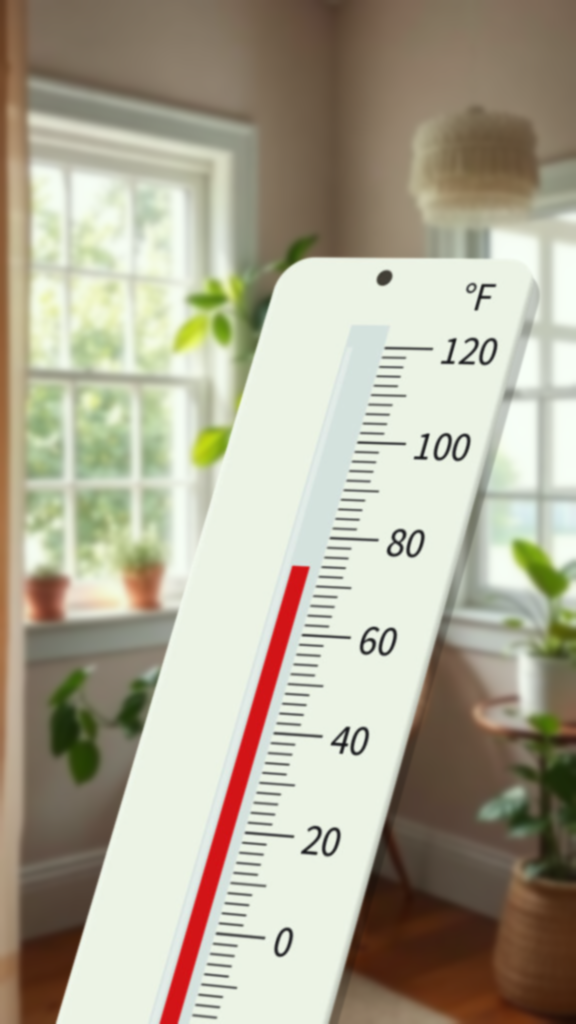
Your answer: {"value": 74, "unit": "°F"}
